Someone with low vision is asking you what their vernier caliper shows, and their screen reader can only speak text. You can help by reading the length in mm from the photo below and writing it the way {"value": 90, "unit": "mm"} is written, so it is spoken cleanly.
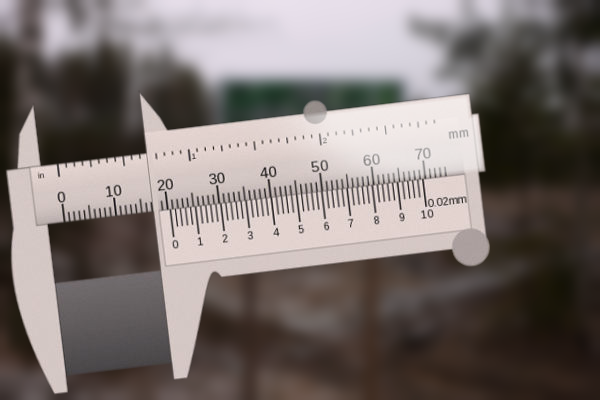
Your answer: {"value": 20.5, "unit": "mm"}
